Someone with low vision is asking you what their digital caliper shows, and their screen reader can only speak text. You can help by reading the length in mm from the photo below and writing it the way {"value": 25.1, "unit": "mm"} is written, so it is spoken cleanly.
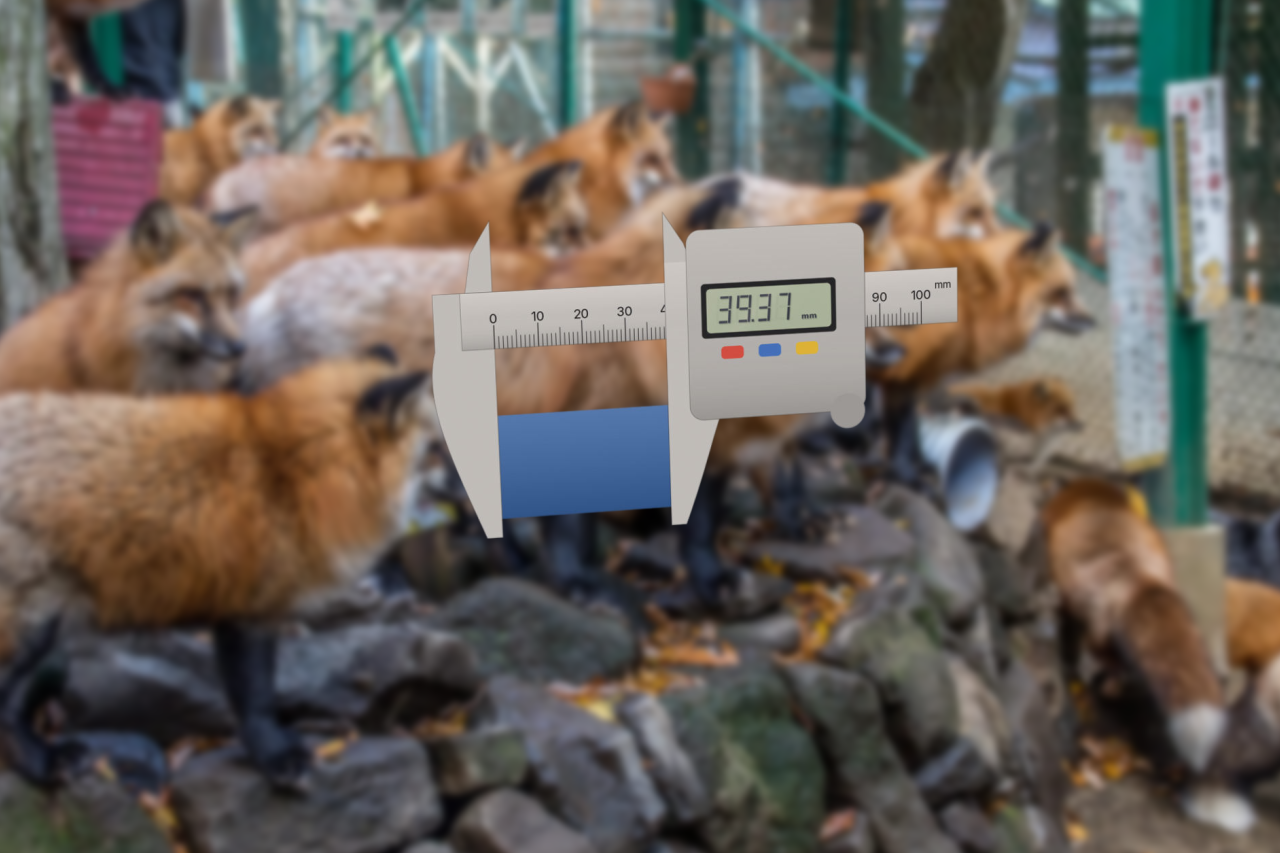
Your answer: {"value": 39.37, "unit": "mm"}
